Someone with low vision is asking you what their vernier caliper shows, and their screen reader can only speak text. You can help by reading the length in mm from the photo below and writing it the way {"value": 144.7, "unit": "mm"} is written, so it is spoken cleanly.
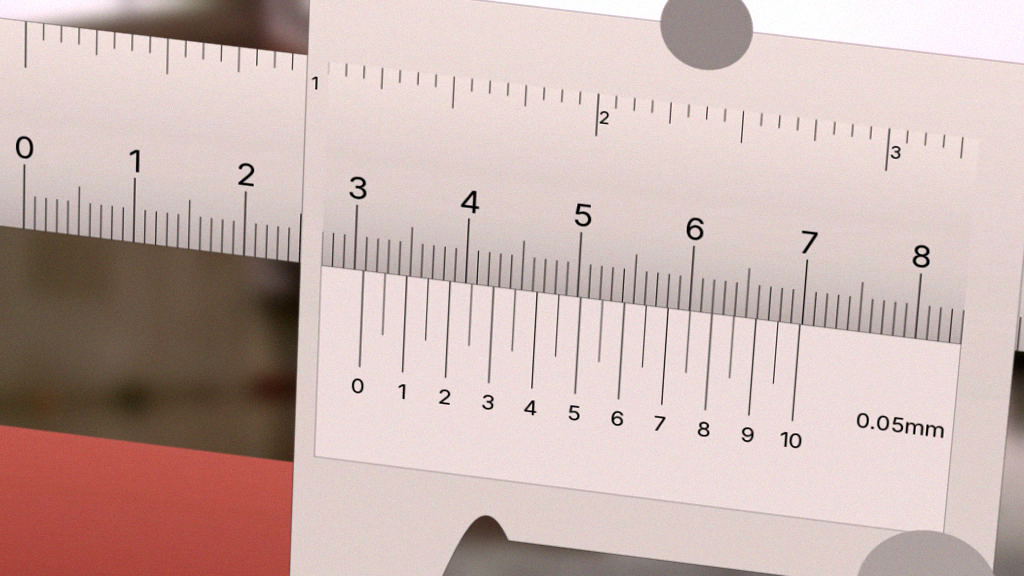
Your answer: {"value": 30.8, "unit": "mm"}
